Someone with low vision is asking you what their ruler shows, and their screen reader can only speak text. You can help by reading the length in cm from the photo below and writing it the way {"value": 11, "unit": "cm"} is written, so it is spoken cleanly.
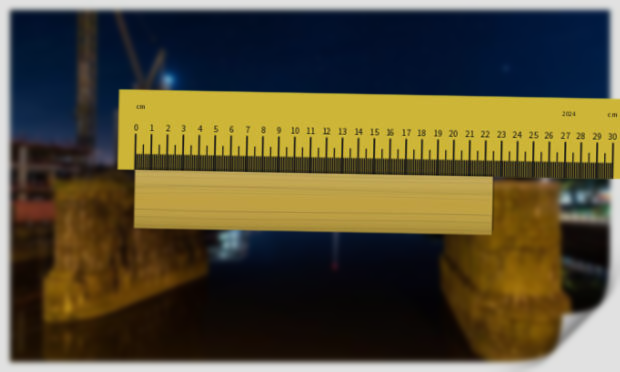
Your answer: {"value": 22.5, "unit": "cm"}
